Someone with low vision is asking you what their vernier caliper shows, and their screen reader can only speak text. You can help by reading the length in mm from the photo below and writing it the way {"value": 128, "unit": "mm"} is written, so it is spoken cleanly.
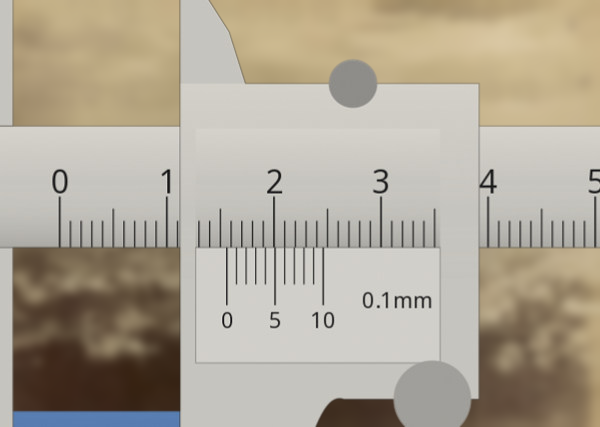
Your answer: {"value": 15.6, "unit": "mm"}
